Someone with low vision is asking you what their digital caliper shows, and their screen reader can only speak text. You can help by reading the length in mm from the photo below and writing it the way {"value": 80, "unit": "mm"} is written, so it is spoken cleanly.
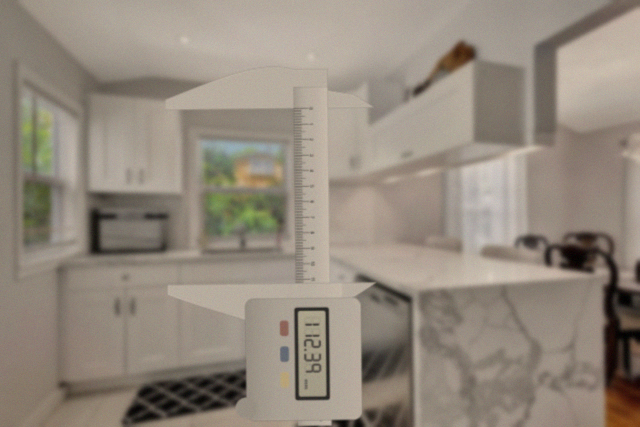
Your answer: {"value": 112.39, "unit": "mm"}
